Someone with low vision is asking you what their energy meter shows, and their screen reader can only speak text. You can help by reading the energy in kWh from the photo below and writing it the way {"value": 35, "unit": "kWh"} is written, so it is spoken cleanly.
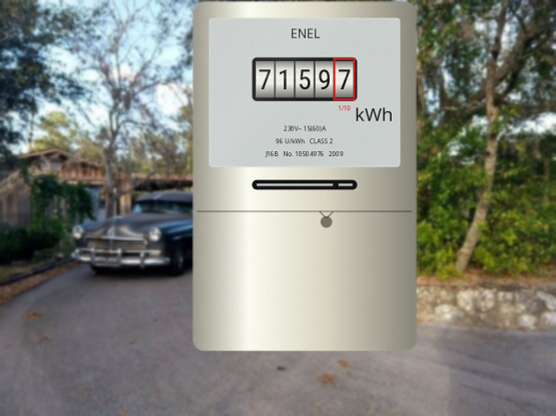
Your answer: {"value": 7159.7, "unit": "kWh"}
